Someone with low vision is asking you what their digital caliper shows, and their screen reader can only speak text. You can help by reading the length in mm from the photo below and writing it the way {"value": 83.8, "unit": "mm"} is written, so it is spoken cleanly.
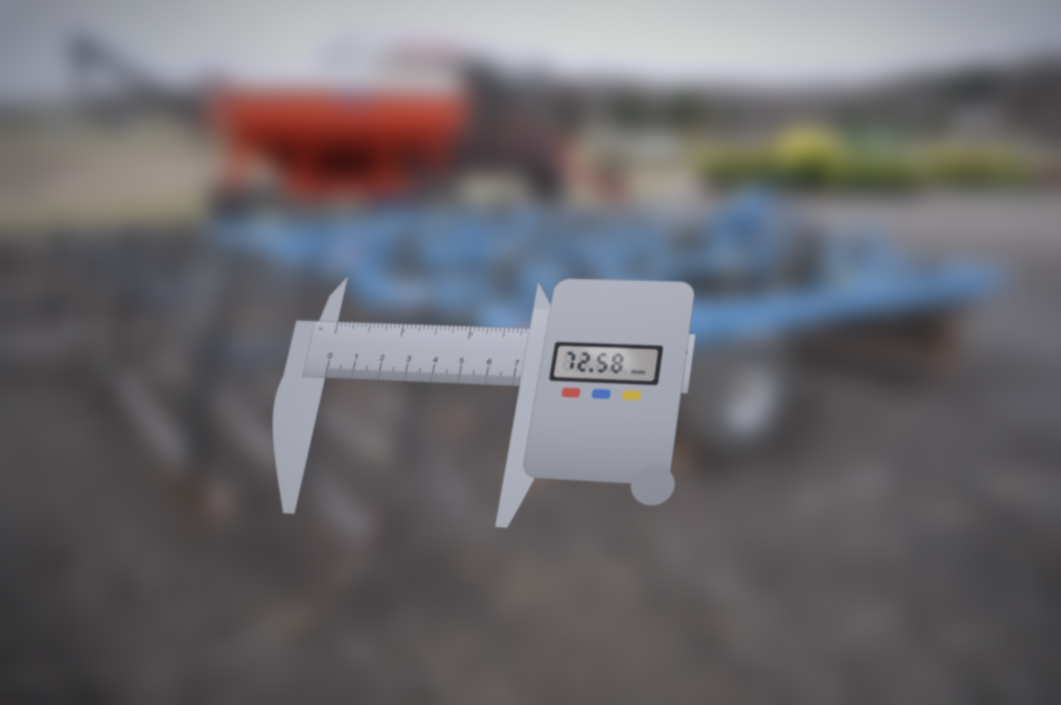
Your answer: {"value": 72.58, "unit": "mm"}
